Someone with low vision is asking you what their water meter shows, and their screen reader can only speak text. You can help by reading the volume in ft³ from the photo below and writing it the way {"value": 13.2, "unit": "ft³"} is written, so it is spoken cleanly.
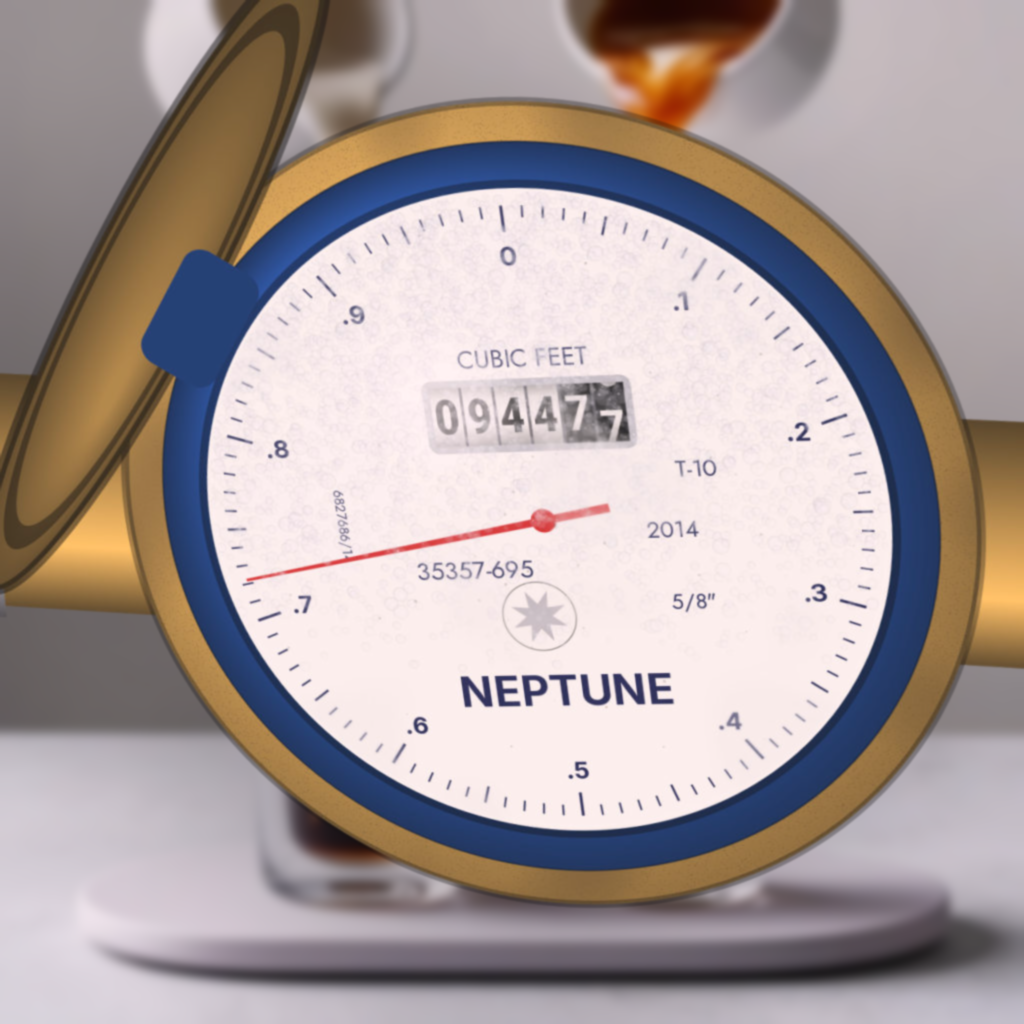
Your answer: {"value": 94476.72, "unit": "ft³"}
